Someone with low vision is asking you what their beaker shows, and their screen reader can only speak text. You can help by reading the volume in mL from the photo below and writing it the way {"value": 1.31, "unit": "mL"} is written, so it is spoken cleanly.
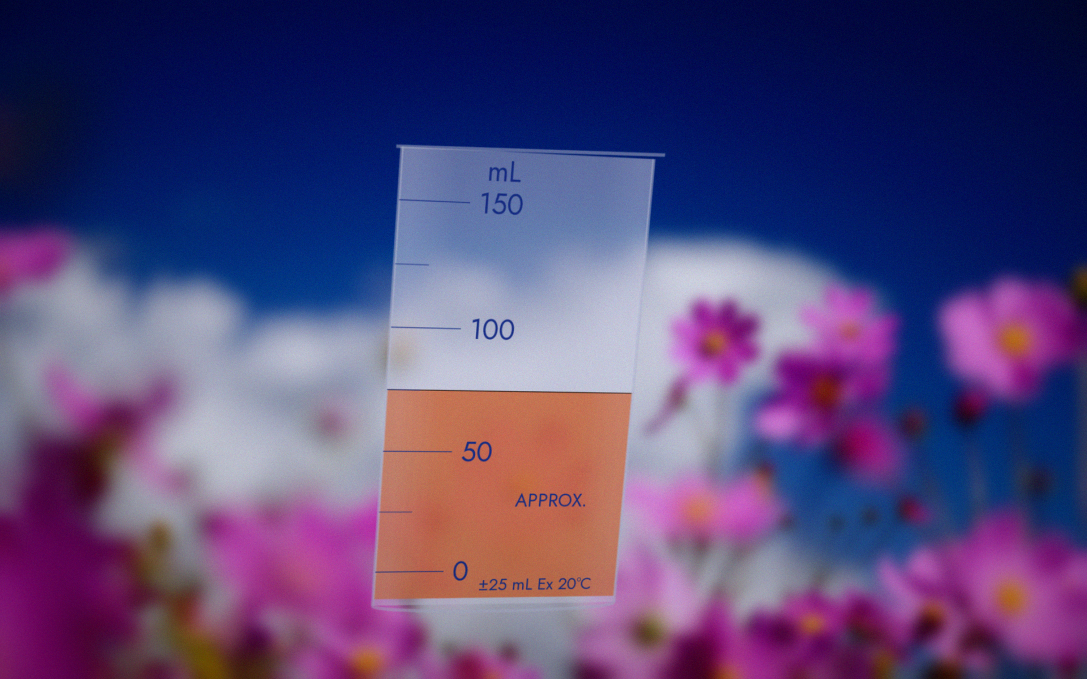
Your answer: {"value": 75, "unit": "mL"}
